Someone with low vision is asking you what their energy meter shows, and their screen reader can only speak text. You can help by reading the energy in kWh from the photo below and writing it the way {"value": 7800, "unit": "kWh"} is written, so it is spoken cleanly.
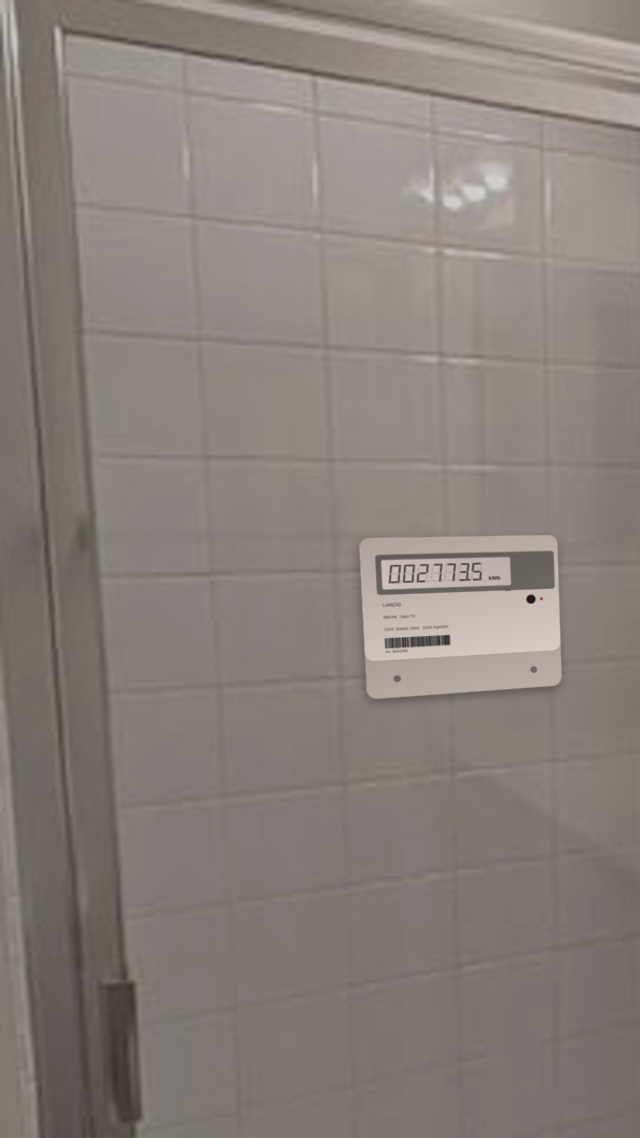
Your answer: {"value": 2773.5, "unit": "kWh"}
